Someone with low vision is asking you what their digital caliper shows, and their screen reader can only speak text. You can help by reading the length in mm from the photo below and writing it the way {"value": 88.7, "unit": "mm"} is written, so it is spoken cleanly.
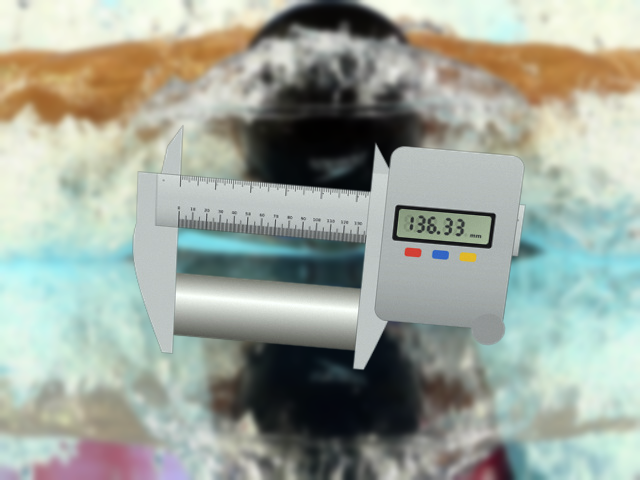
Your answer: {"value": 136.33, "unit": "mm"}
